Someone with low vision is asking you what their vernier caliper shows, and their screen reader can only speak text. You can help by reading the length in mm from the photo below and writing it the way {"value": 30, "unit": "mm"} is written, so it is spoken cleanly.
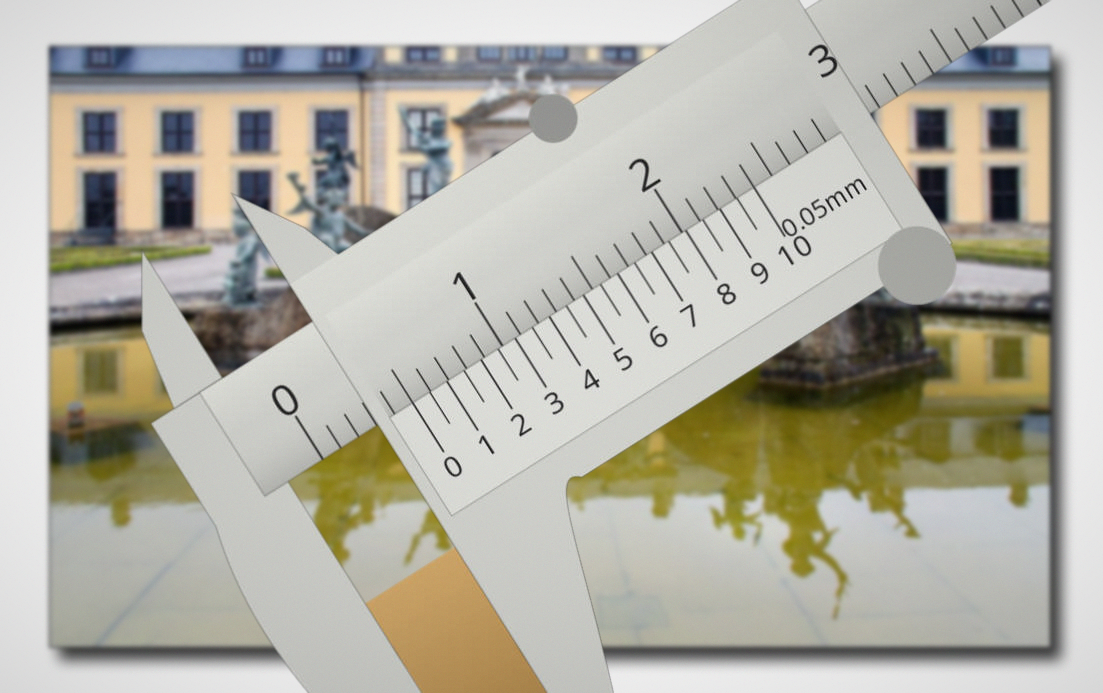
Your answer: {"value": 5.0, "unit": "mm"}
